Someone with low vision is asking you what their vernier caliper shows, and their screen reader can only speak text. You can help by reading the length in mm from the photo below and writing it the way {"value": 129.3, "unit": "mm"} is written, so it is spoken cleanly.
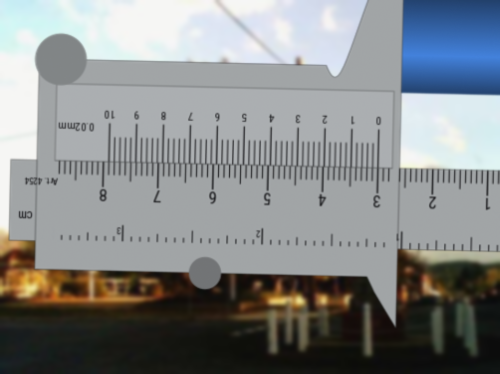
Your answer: {"value": 30.0, "unit": "mm"}
